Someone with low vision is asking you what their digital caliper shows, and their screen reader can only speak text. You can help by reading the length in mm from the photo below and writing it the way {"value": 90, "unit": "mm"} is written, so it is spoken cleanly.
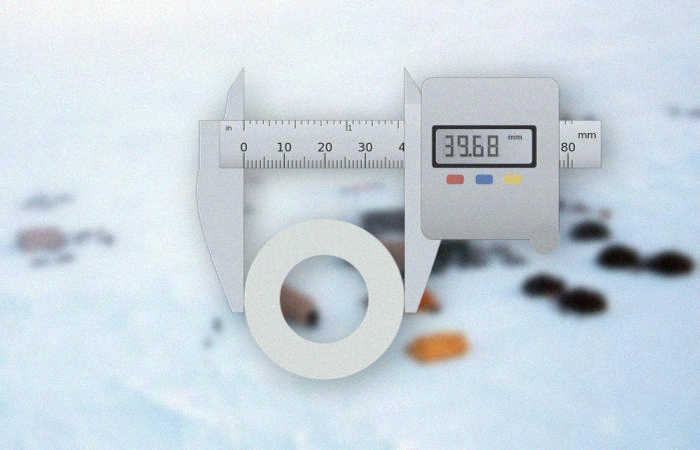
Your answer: {"value": 39.68, "unit": "mm"}
